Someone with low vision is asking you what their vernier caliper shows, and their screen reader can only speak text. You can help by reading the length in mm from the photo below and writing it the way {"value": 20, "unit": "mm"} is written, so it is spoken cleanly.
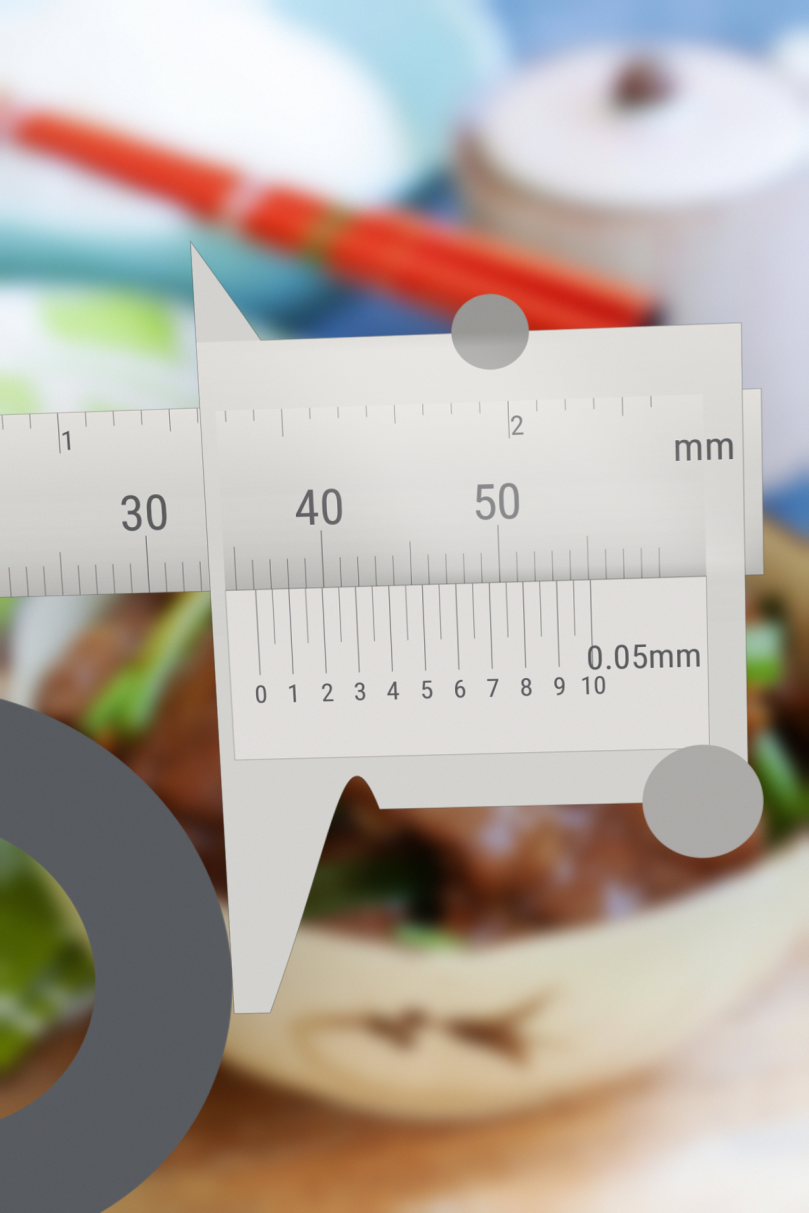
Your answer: {"value": 36.1, "unit": "mm"}
